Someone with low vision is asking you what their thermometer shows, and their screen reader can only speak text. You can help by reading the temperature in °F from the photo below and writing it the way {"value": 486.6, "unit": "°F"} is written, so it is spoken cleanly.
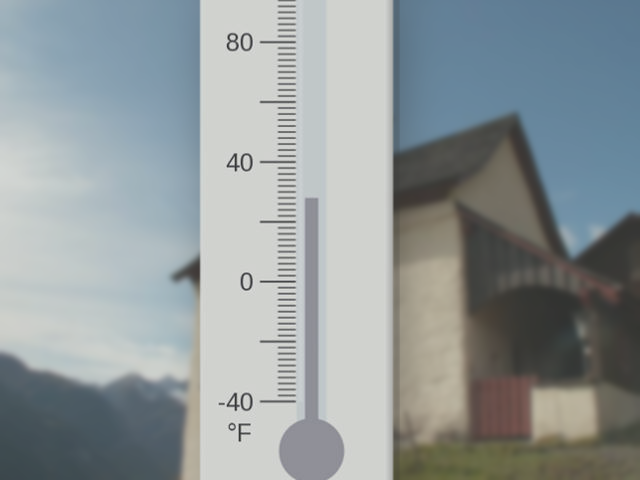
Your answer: {"value": 28, "unit": "°F"}
